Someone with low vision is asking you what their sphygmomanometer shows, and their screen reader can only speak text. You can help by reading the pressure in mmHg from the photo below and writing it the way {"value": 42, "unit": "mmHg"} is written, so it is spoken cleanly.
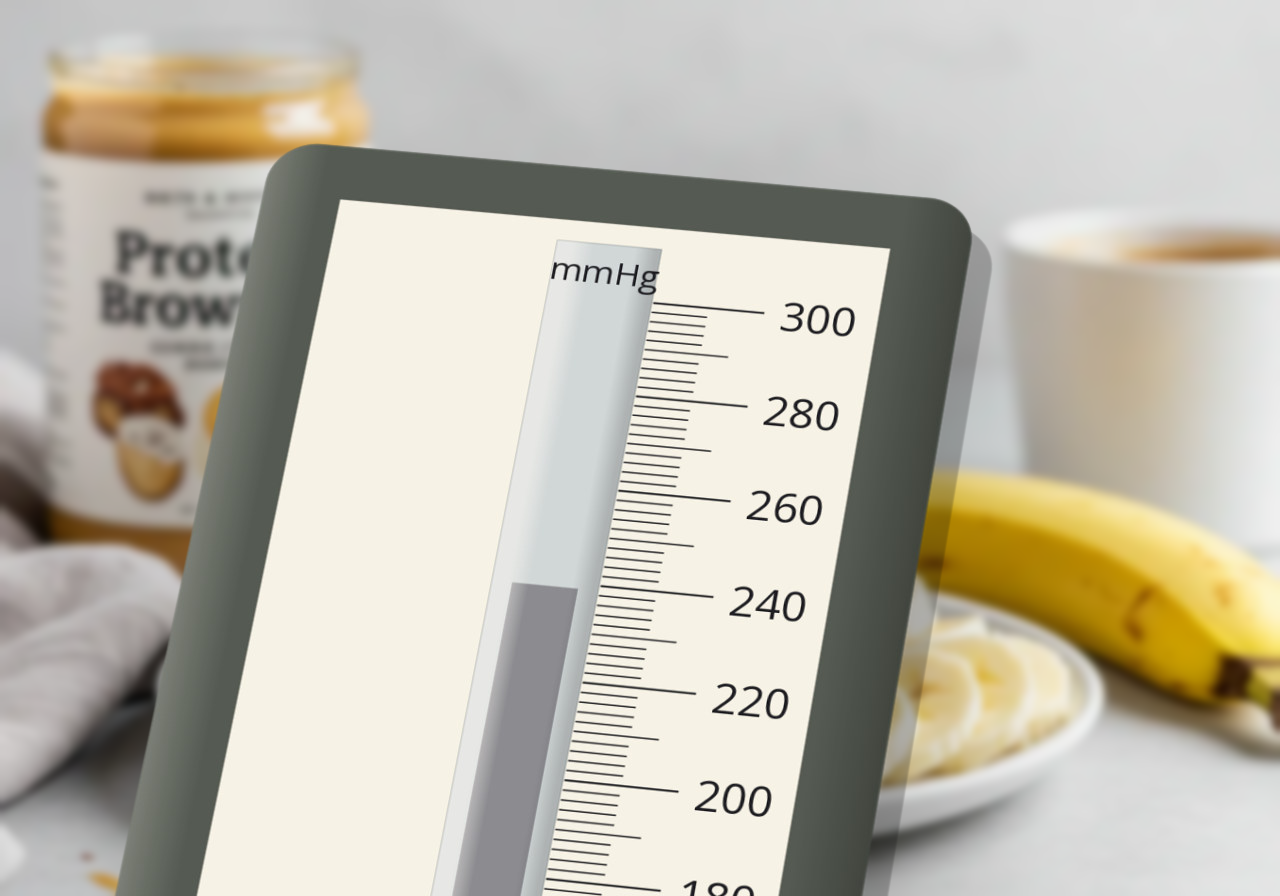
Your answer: {"value": 239, "unit": "mmHg"}
